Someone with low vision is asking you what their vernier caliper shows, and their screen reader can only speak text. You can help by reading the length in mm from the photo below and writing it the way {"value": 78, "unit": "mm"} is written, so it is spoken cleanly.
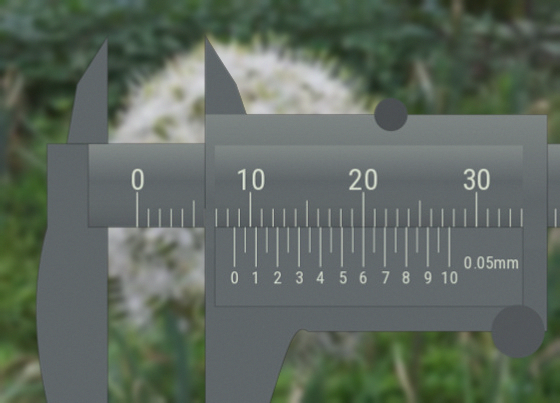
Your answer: {"value": 8.6, "unit": "mm"}
